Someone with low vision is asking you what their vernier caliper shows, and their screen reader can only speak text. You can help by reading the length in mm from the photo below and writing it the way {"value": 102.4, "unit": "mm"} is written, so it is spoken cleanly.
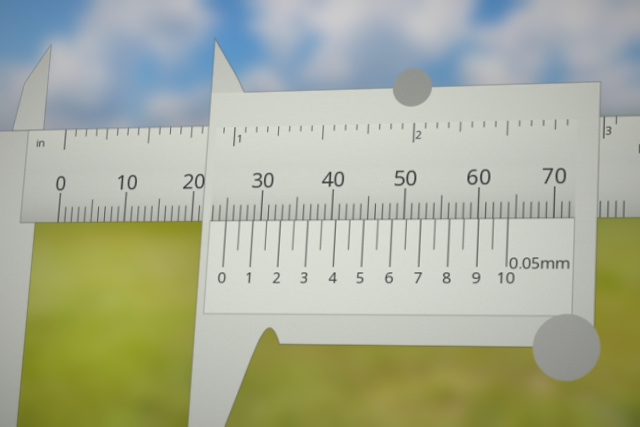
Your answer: {"value": 25.0, "unit": "mm"}
